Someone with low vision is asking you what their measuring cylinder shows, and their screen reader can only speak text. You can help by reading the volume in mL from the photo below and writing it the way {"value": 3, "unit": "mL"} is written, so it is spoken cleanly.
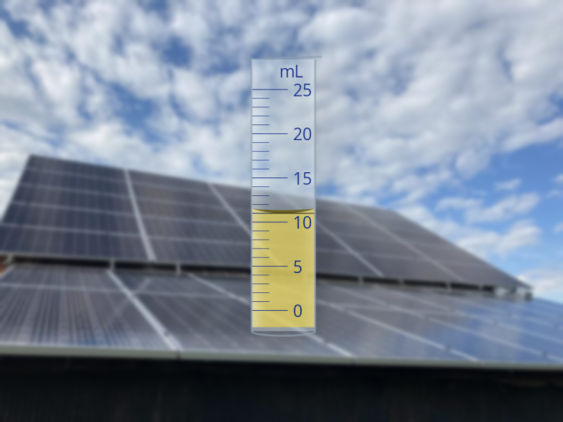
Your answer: {"value": 11, "unit": "mL"}
